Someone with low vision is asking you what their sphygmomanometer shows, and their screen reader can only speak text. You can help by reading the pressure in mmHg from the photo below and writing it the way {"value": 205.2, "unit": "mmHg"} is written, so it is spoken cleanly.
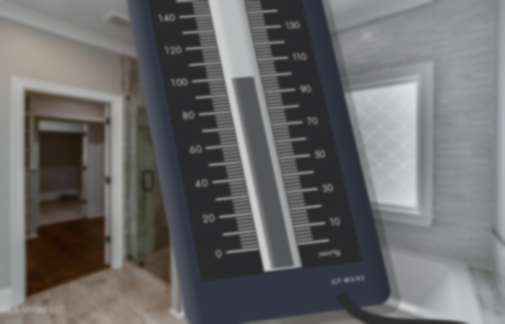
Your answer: {"value": 100, "unit": "mmHg"}
